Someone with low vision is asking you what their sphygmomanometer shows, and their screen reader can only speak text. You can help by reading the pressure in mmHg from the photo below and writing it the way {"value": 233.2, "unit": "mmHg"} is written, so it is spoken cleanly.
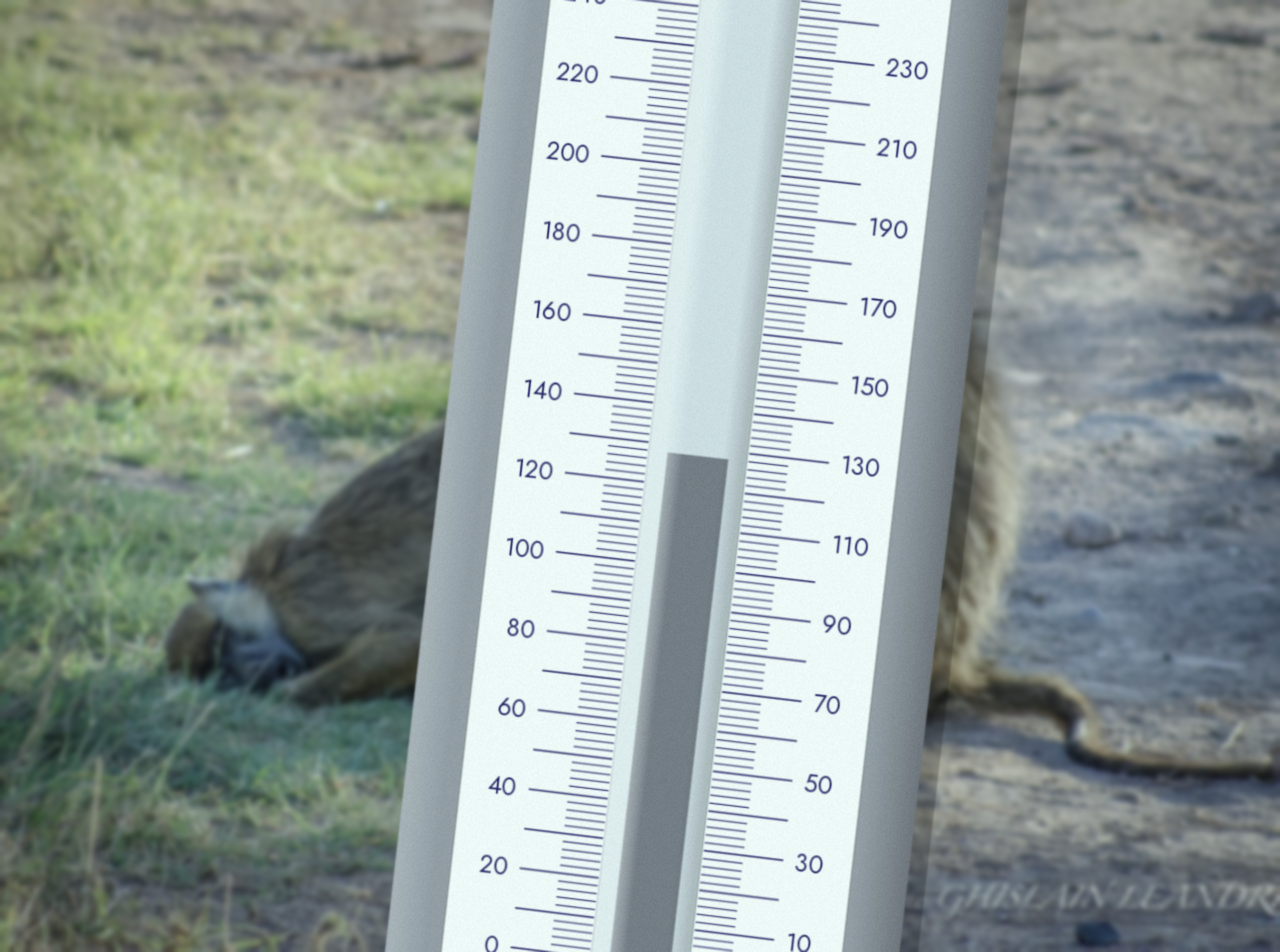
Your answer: {"value": 128, "unit": "mmHg"}
